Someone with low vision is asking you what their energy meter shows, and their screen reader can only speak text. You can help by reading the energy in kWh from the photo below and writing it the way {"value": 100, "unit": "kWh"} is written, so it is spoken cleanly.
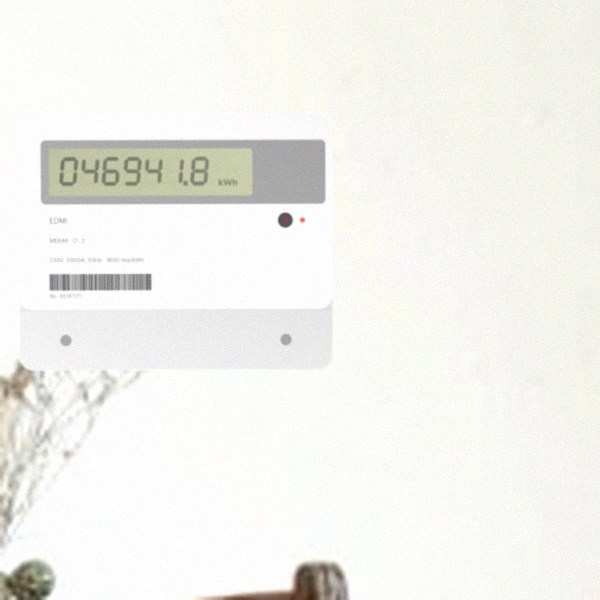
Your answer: {"value": 46941.8, "unit": "kWh"}
